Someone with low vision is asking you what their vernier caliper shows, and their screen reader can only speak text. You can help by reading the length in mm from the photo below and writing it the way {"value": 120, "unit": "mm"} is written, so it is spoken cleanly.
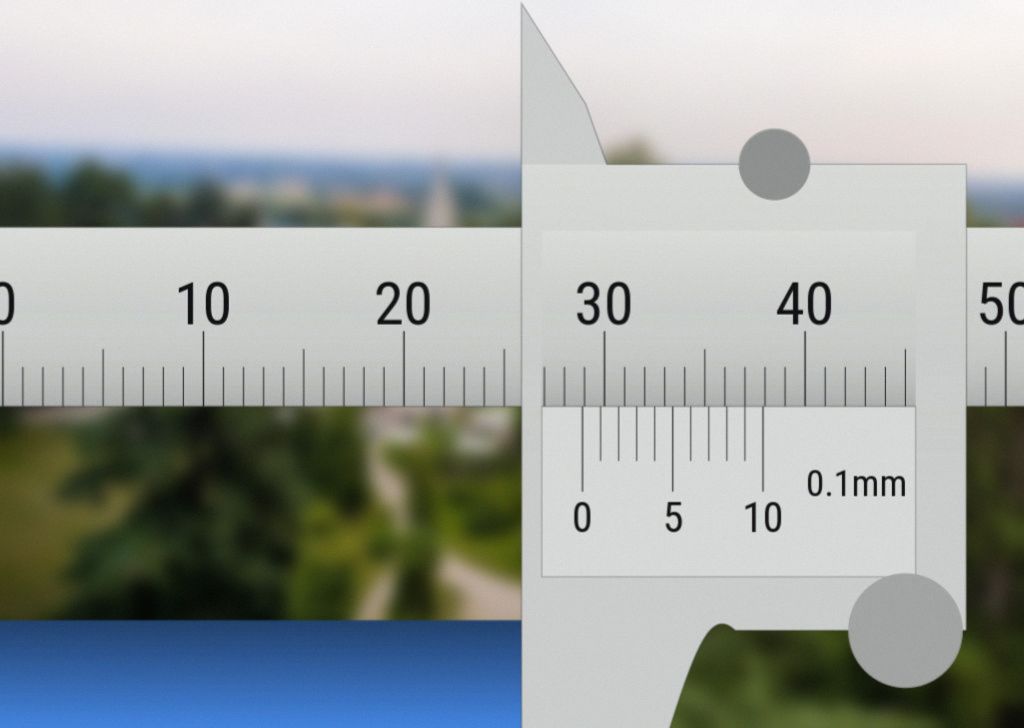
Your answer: {"value": 28.9, "unit": "mm"}
